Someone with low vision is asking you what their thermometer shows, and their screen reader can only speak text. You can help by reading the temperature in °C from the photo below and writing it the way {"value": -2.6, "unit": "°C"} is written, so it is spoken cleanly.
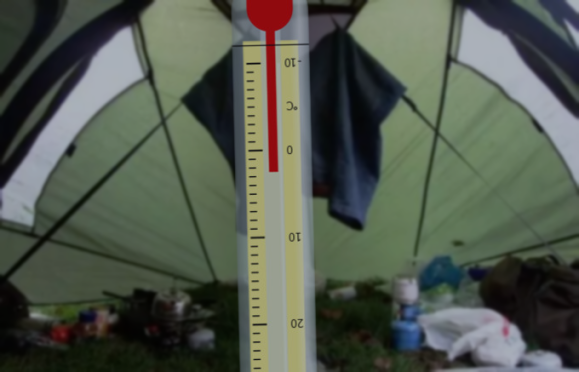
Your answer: {"value": 2.5, "unit": "°C"}
